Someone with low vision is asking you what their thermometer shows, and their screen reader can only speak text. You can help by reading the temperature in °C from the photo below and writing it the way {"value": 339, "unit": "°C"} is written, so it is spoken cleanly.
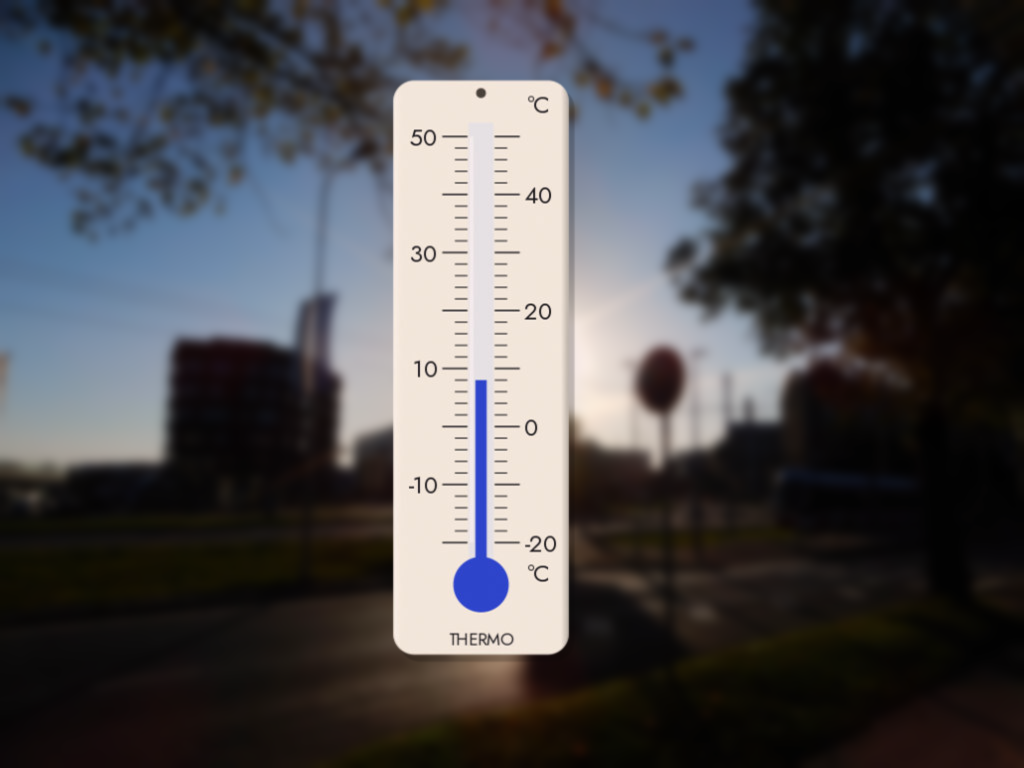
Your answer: {"value": 8, "unit": "°C"}
